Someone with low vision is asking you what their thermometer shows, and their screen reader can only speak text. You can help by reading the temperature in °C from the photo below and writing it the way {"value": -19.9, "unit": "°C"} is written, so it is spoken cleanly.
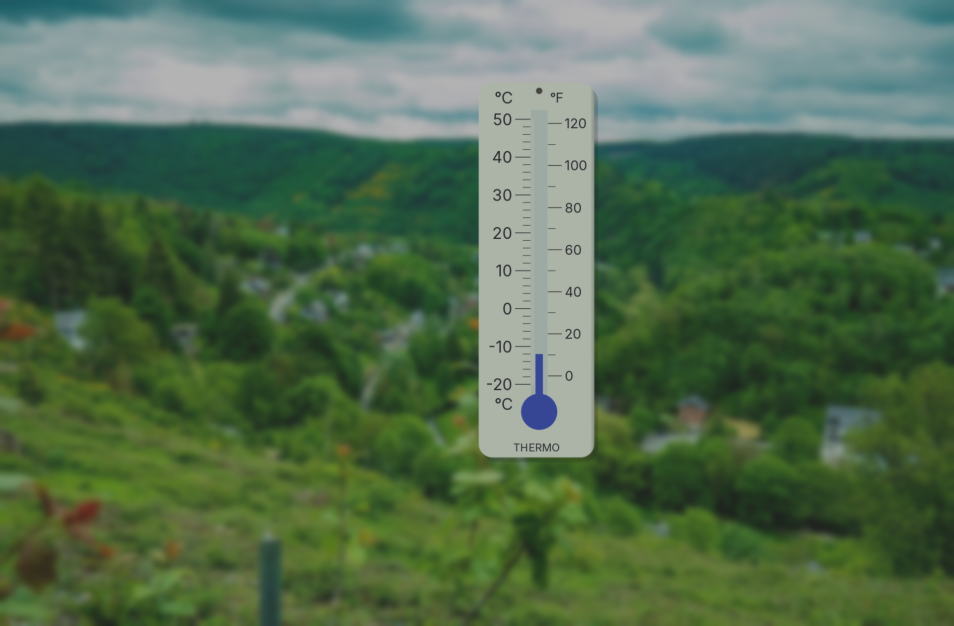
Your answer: {"value": -12, "unit": "°C"}
